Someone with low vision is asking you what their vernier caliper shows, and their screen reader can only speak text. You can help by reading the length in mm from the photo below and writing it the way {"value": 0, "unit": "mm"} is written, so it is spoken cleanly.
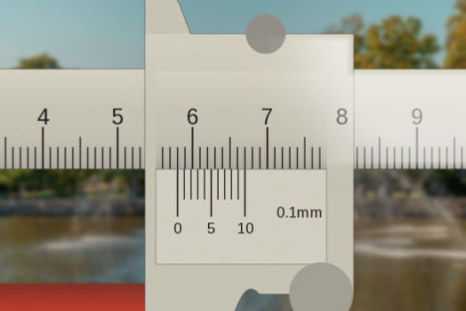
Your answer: {"value": 58.0, "unit": "mm"}
